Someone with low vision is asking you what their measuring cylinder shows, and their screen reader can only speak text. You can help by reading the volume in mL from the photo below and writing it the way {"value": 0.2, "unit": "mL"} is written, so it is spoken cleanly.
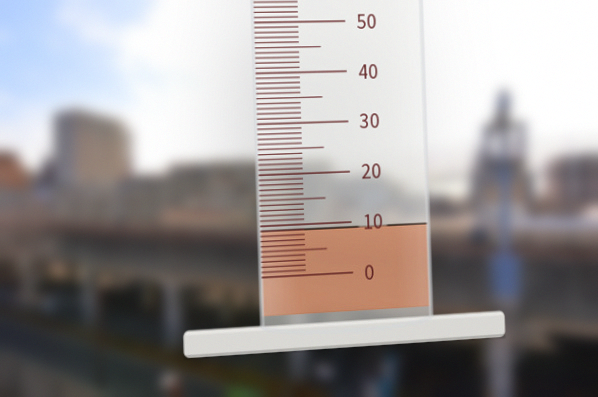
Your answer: {"value": 9, "unit": "mL"}
